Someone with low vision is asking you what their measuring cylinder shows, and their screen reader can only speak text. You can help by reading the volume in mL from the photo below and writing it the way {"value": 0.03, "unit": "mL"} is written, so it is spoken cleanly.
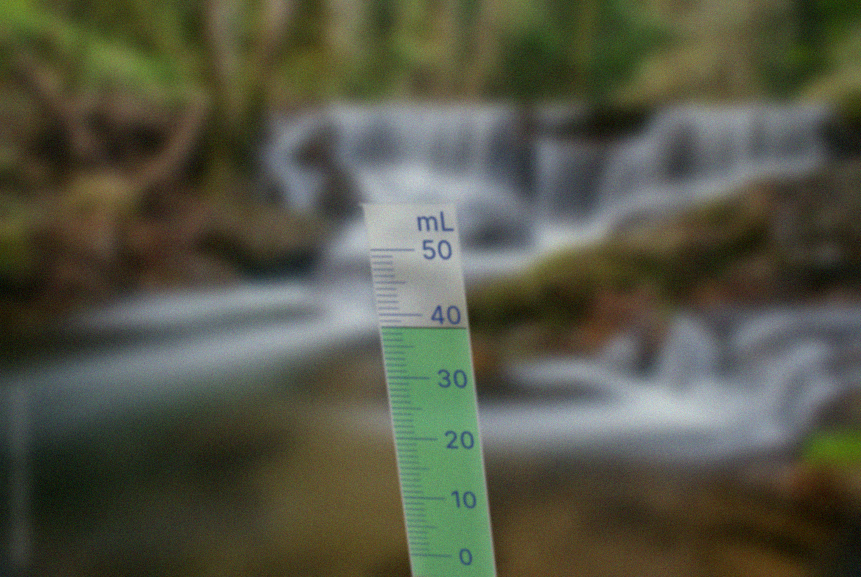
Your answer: {"value": 38, "unit": "mL"}
